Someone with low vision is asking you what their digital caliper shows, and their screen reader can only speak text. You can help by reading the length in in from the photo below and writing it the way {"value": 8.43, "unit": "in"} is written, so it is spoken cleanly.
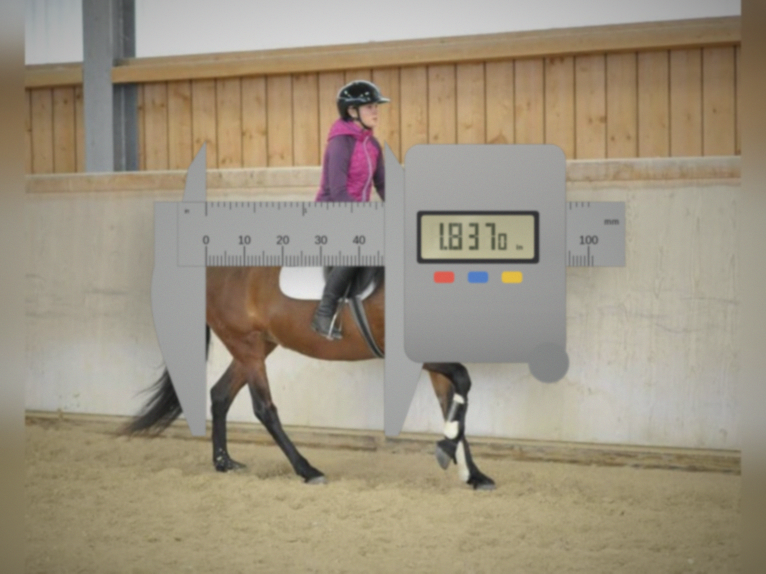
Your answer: {"value": 1.8370, "unit": "in"}
